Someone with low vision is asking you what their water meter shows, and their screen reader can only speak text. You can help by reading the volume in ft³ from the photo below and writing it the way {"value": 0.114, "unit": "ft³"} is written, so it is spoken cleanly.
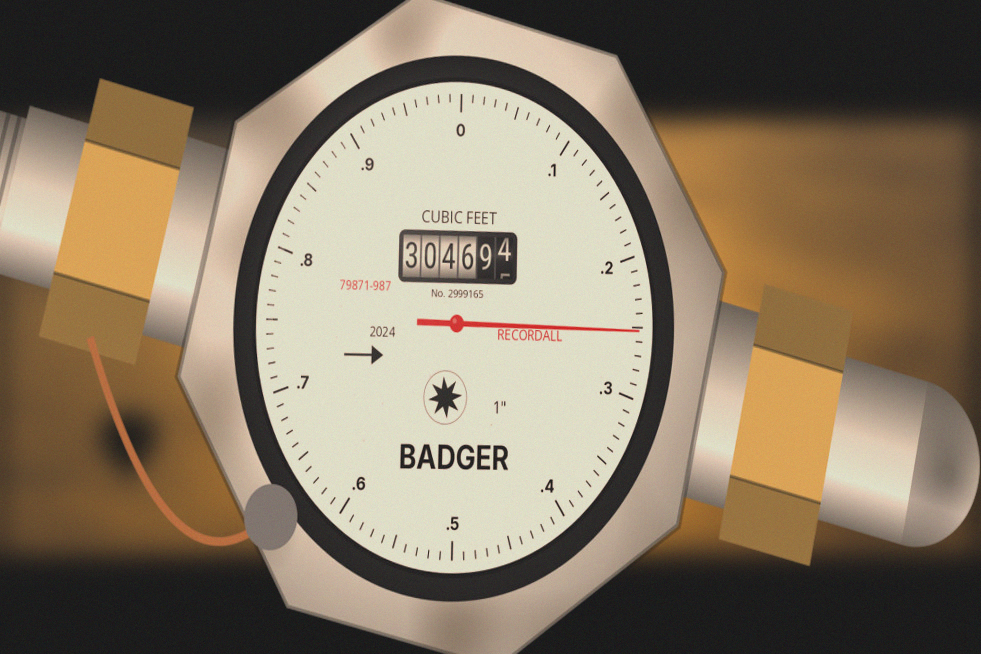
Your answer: {"value": 304694.25, "unit": "ft³"}
